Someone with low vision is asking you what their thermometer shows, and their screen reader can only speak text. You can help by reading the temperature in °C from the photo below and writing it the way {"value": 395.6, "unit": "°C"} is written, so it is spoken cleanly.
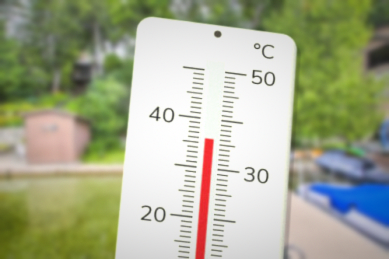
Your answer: {"value": 36, "unit": "°C"}
